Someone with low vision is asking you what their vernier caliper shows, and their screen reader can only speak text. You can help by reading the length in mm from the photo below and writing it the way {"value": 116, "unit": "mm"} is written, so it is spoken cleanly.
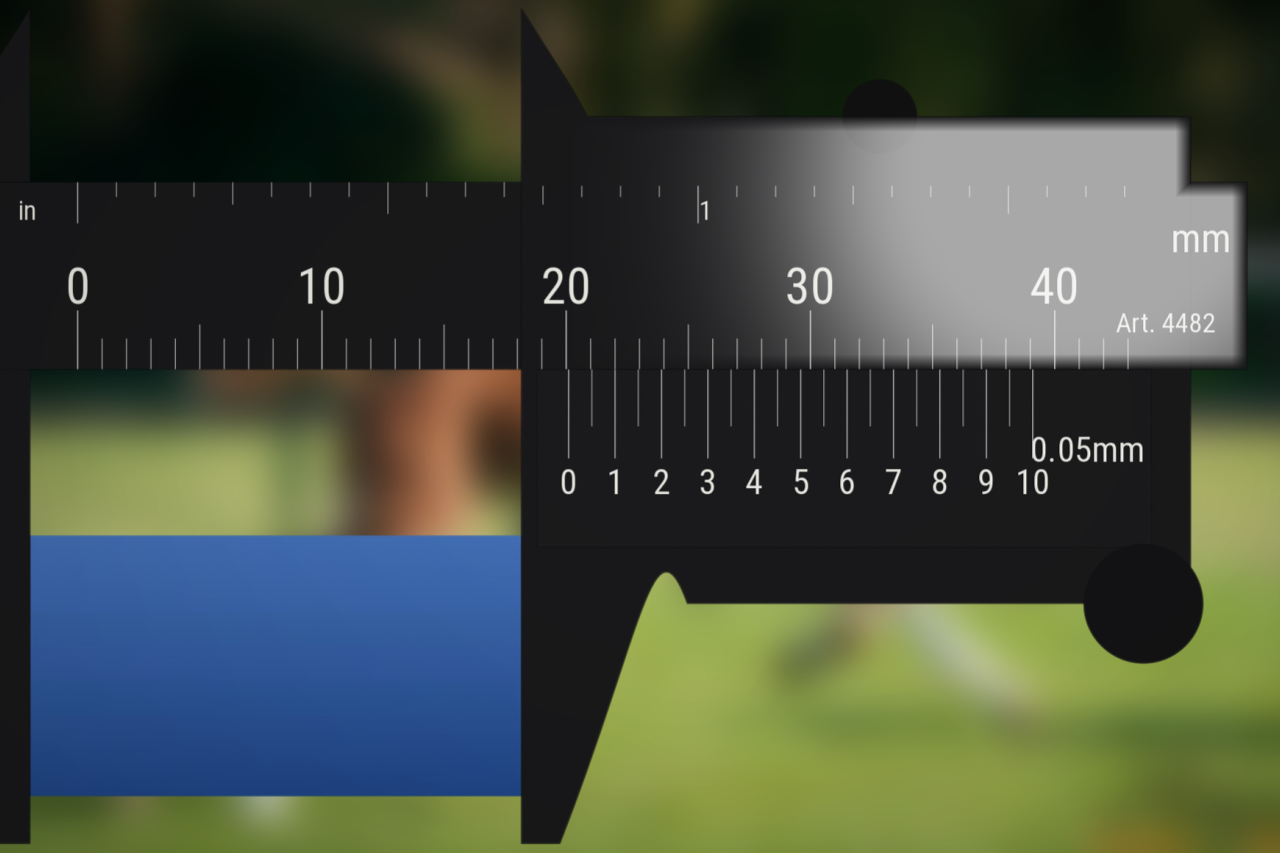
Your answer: {"value": 20.10, "unit": "mm"}
